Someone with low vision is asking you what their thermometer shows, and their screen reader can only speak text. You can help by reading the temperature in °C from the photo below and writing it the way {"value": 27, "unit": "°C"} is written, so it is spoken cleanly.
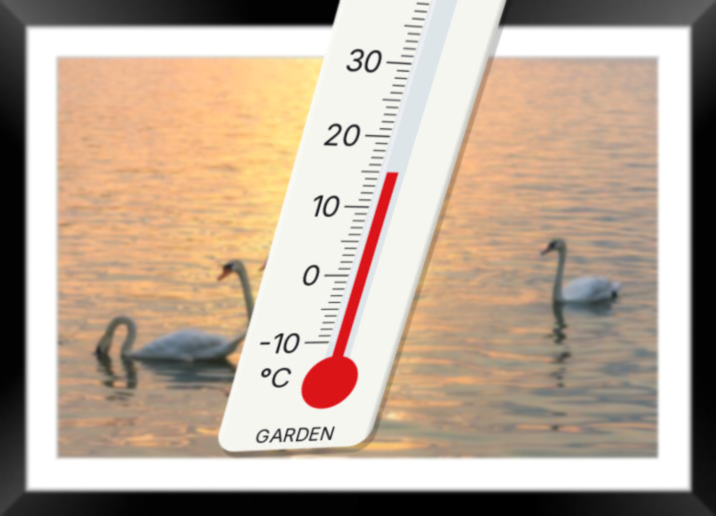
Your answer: {"value": 15, "unit": "°C"}
